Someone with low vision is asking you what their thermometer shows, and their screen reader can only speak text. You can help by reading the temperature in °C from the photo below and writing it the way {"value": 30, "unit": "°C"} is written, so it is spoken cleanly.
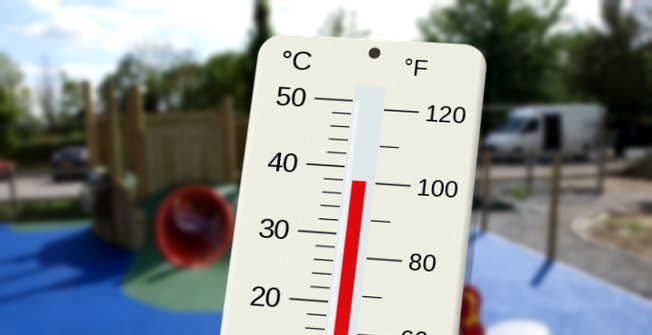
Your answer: {"value": 38, "unit": "°C"}
